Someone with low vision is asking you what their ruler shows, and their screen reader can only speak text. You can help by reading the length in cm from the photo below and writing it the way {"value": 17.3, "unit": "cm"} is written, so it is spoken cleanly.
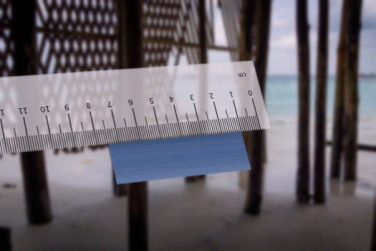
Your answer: {"value": 6.5, "unit": "cm"}
